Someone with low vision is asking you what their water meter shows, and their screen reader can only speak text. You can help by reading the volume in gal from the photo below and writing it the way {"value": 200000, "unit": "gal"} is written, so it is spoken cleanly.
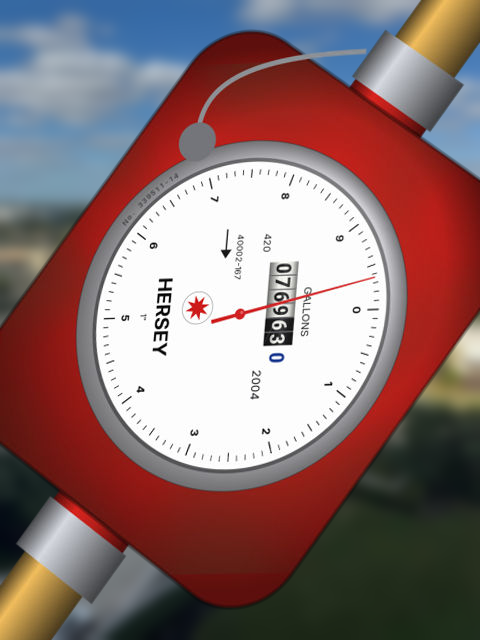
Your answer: {"value": 769629.6, "unit": "gal"}
